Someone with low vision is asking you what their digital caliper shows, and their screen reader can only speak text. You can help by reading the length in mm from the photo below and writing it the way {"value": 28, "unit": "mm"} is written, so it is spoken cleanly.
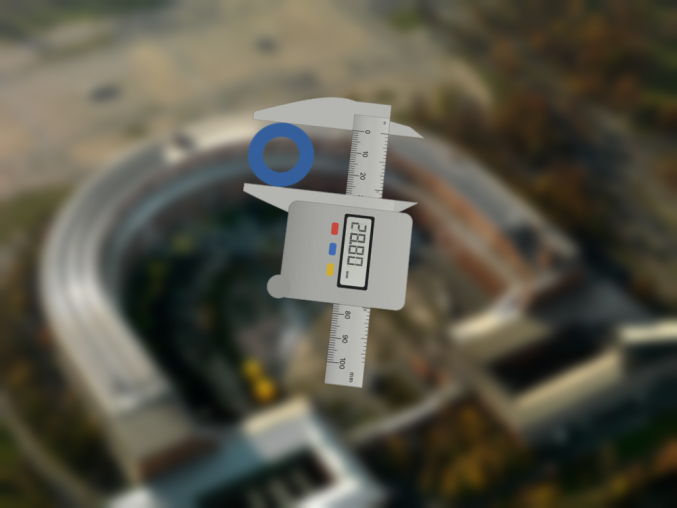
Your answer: {"value": 28.80, "unit": "mm"}
